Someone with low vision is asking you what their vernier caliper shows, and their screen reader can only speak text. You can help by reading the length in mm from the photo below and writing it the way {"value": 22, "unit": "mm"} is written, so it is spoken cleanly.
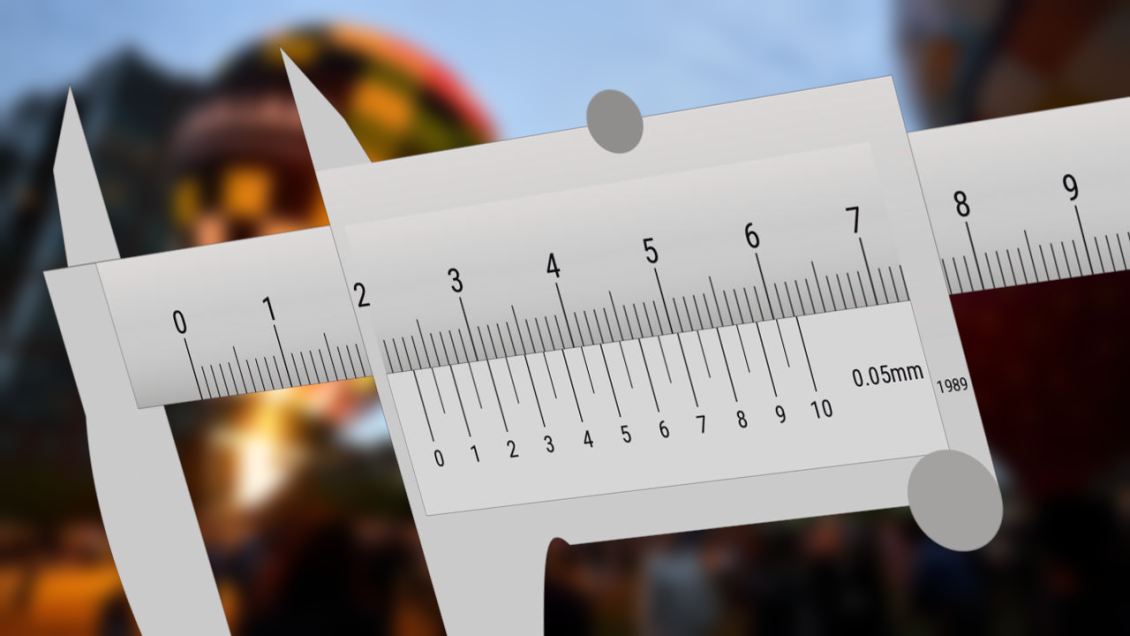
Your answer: {"value": 23.2, "unit": "mm"}
